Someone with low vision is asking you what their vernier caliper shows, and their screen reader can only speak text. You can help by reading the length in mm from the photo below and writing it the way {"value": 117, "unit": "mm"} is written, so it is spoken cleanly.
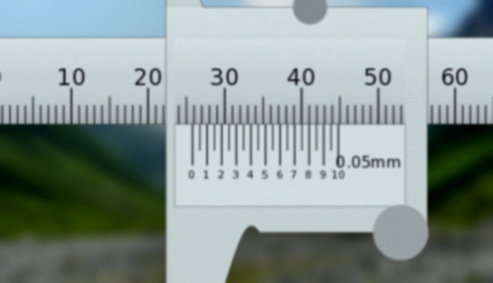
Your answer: {"value": 25.8, "unit": "mm"}
